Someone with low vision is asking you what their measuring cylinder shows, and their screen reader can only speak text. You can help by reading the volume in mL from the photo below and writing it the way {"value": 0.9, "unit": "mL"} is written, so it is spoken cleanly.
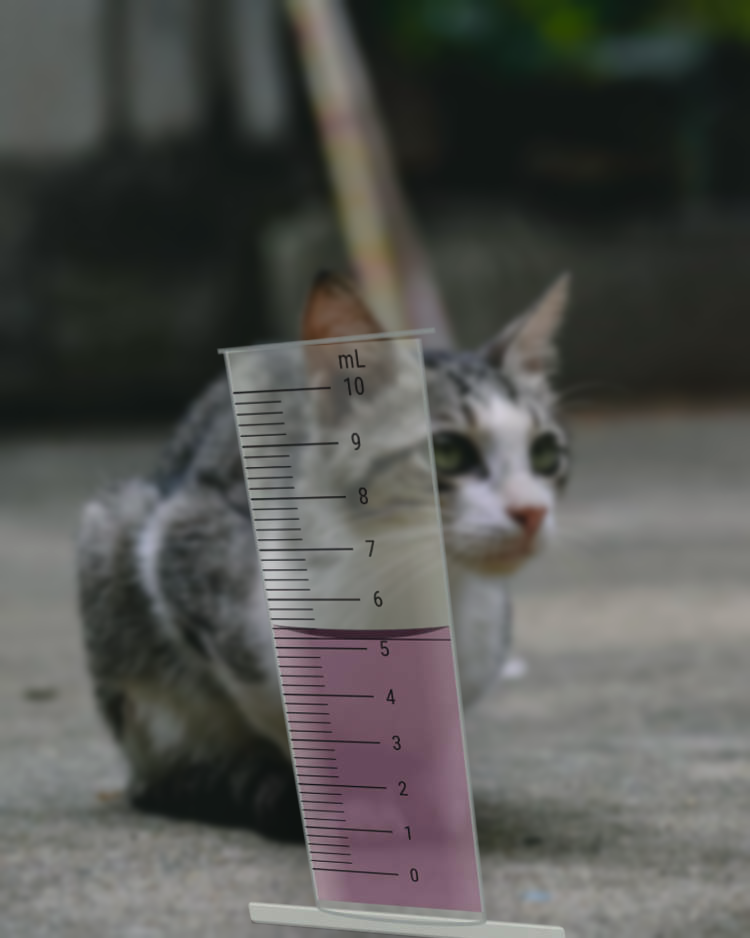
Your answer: {"value": 5.2, "unit": "mL"}
